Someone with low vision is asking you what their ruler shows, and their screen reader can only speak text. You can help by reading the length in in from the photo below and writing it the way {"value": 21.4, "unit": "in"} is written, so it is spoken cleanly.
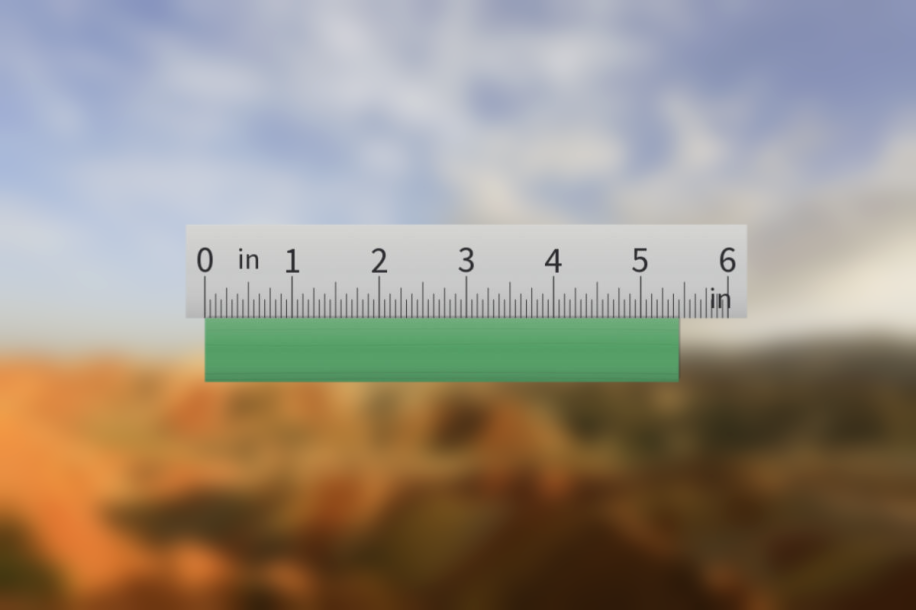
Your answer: {"value": 5.4375, "unit": "in"}
